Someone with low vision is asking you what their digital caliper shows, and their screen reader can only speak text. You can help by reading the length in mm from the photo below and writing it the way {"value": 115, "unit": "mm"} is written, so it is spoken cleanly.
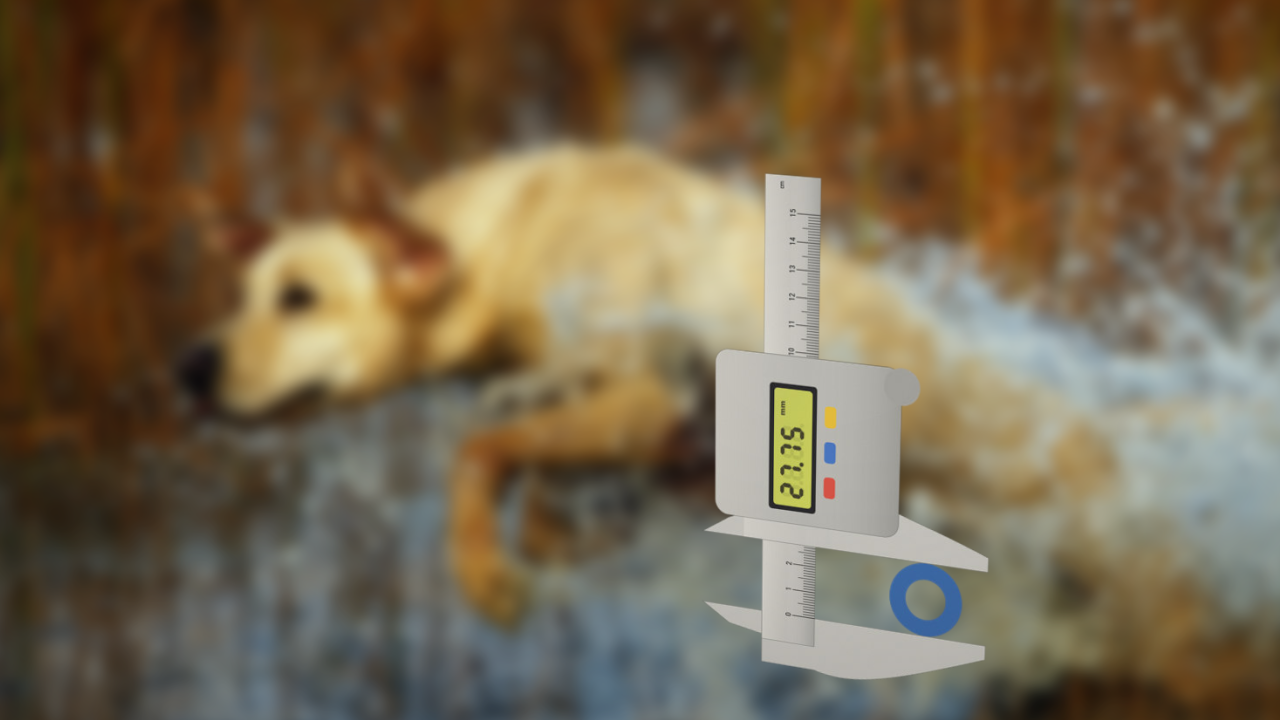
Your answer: {"value": 27.75, "unit": "mm"}
